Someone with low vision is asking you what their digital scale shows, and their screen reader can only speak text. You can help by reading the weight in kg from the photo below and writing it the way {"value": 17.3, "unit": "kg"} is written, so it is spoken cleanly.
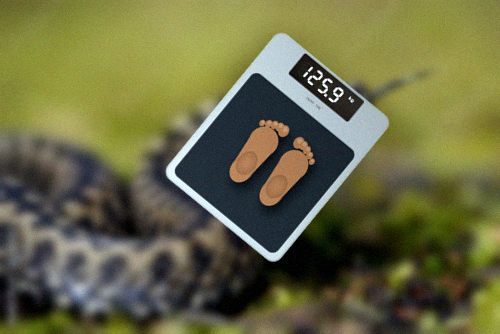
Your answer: {"value": 125.9, "unit": "kg"}
